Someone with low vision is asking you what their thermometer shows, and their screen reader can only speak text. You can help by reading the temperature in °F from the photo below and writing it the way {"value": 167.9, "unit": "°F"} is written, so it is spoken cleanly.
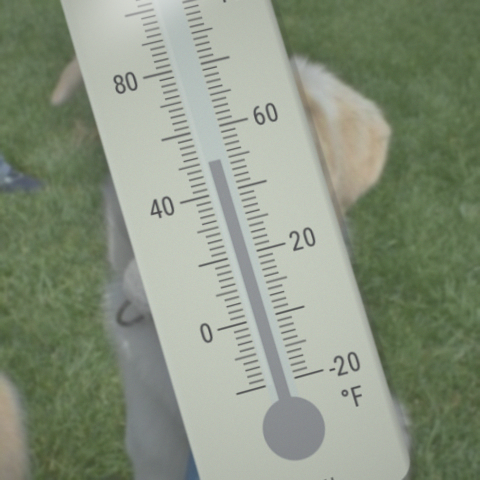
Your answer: {"value": 50, "unit": "°F"}
